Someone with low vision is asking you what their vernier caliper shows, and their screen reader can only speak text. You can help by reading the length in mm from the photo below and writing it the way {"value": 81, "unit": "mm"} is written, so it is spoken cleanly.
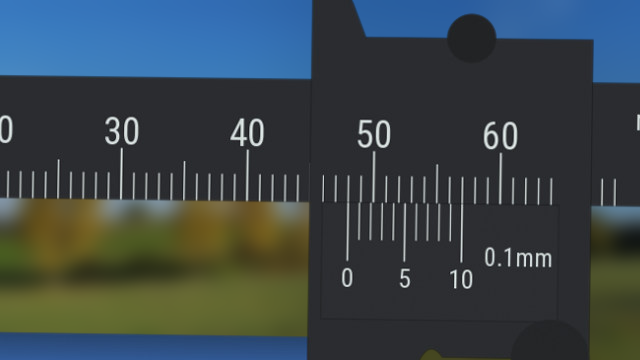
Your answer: {"value": 48.0, "unit": "mm"}
